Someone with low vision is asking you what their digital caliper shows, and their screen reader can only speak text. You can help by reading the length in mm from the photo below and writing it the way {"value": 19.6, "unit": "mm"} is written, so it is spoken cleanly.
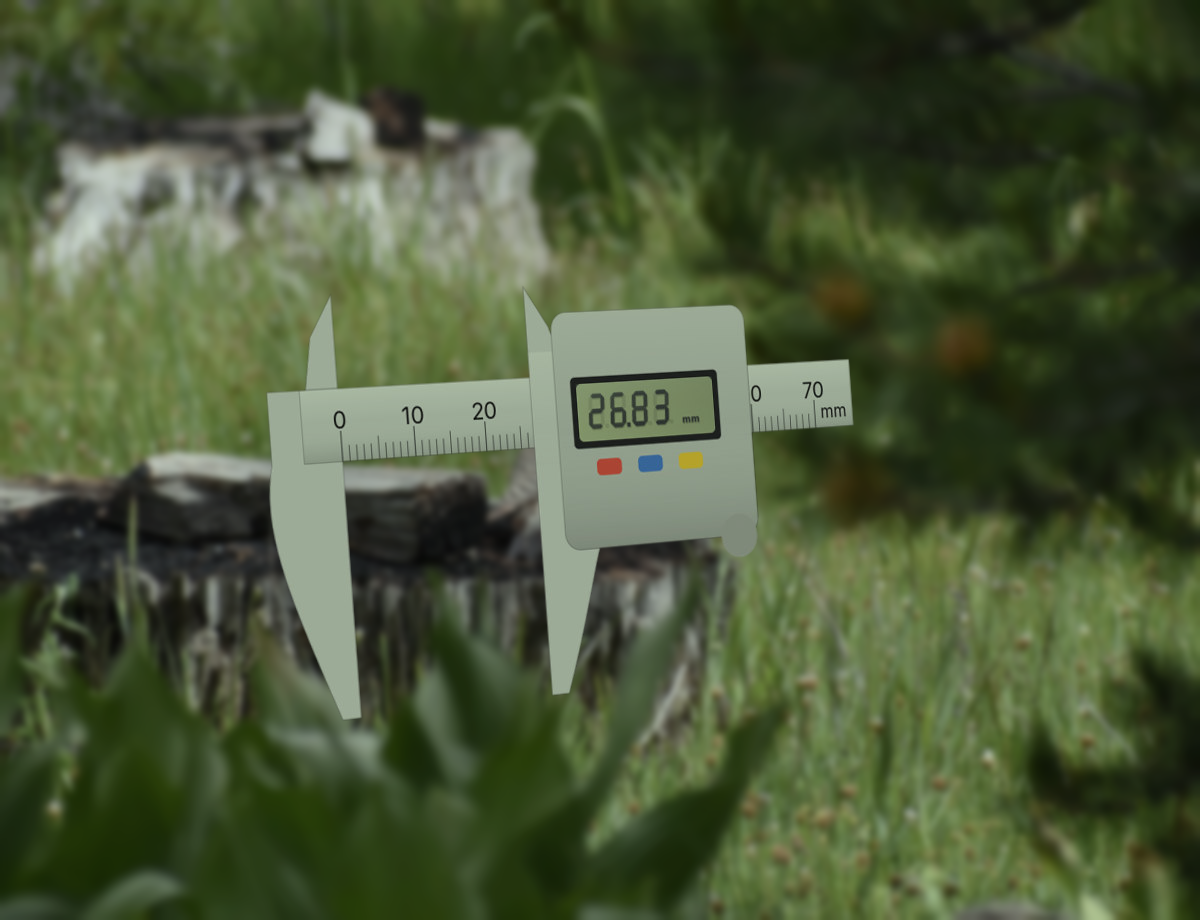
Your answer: {"value": 26.83, "unit": "mm"}
